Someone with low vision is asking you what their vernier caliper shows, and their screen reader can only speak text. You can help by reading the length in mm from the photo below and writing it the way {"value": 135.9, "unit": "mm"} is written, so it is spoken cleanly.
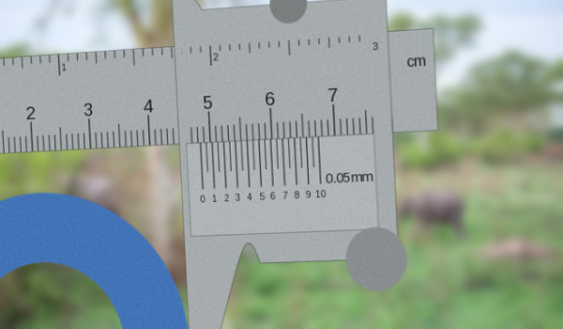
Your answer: {"value": 48.4, "unit": "mm"}
